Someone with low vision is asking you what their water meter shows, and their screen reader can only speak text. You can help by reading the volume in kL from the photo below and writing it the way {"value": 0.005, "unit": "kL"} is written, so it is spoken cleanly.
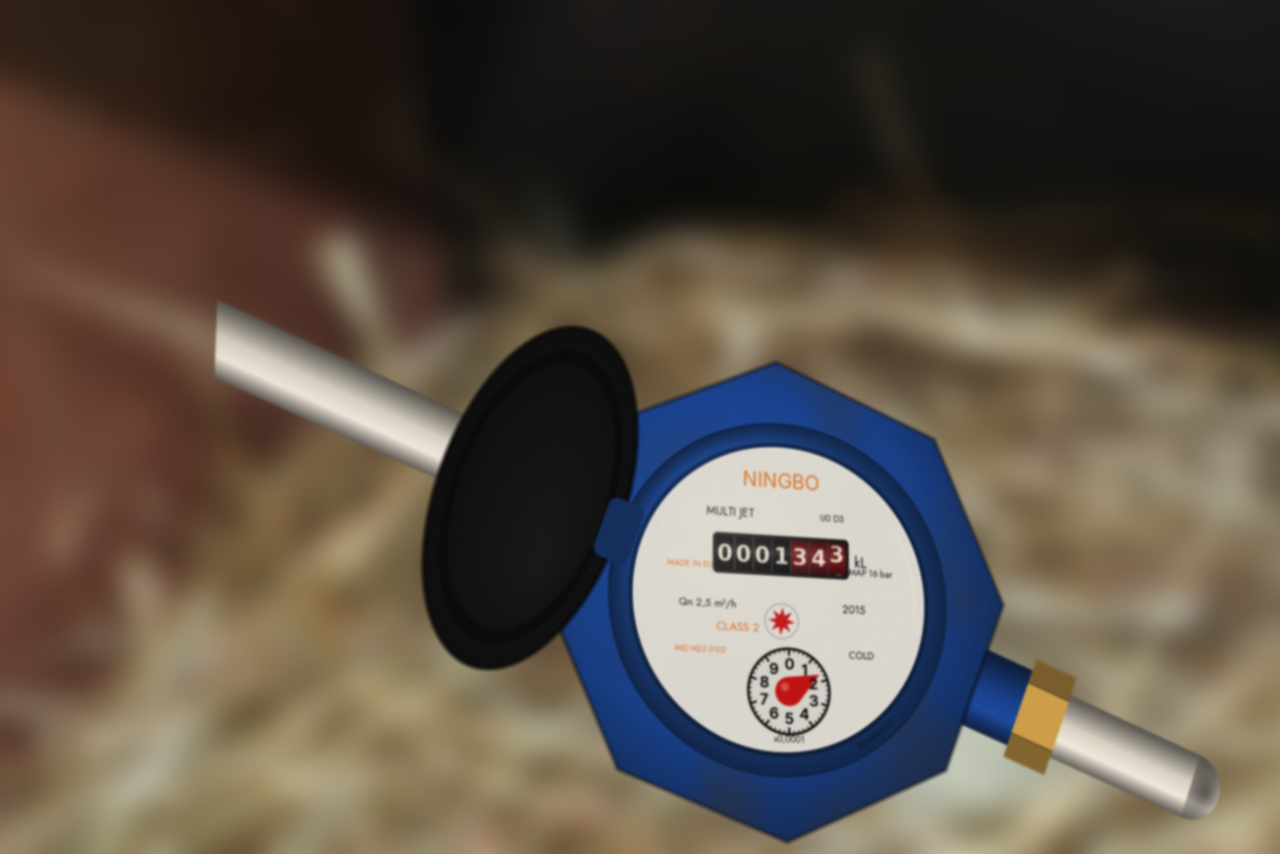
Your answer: {"value": 1.3431, "unit": "kL"}
